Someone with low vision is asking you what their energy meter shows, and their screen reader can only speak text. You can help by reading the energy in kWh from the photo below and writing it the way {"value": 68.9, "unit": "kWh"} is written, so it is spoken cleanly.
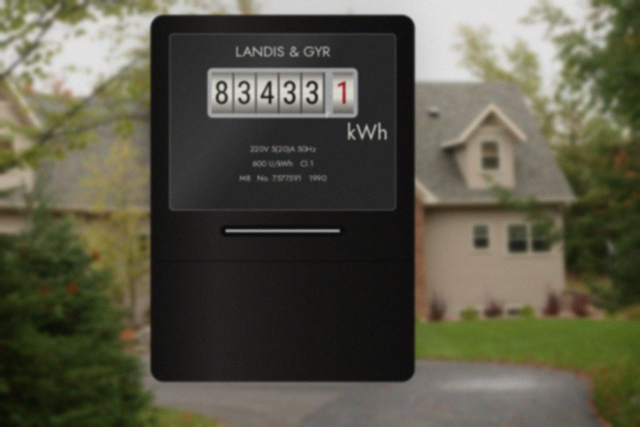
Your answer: {"value": 83433.1, "unit": "kWh"}
